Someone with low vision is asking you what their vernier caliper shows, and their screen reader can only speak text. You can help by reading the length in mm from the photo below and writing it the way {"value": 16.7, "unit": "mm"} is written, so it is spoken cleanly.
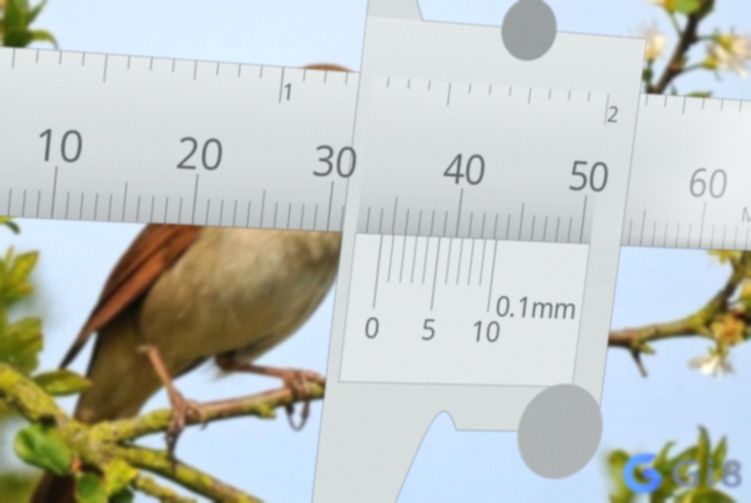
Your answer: {"value": 34.2, "unit": "mm"}
